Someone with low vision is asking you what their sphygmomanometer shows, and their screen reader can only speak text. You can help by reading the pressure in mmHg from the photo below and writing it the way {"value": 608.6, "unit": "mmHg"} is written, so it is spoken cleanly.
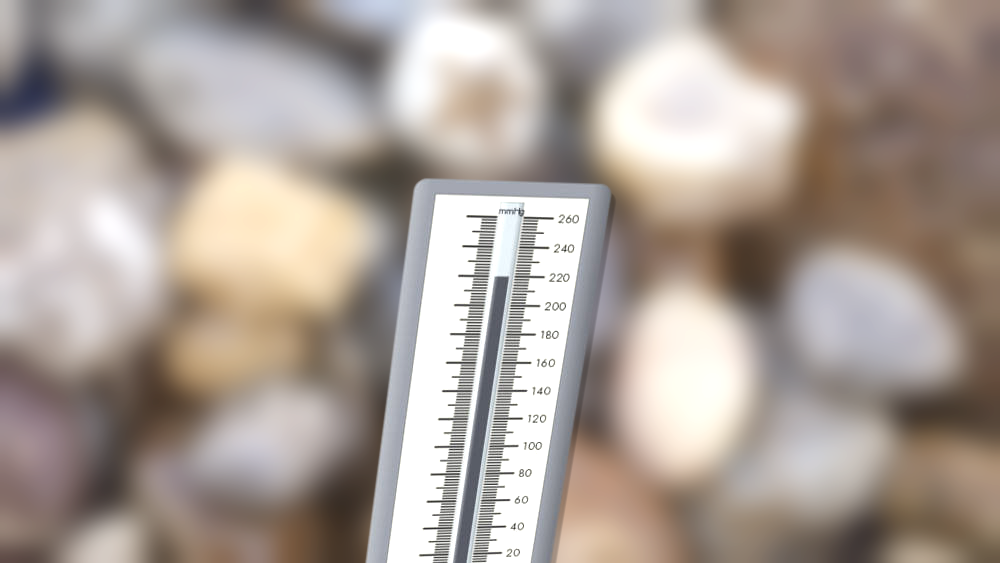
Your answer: {"value": 220, "unit": "mmHg"}
